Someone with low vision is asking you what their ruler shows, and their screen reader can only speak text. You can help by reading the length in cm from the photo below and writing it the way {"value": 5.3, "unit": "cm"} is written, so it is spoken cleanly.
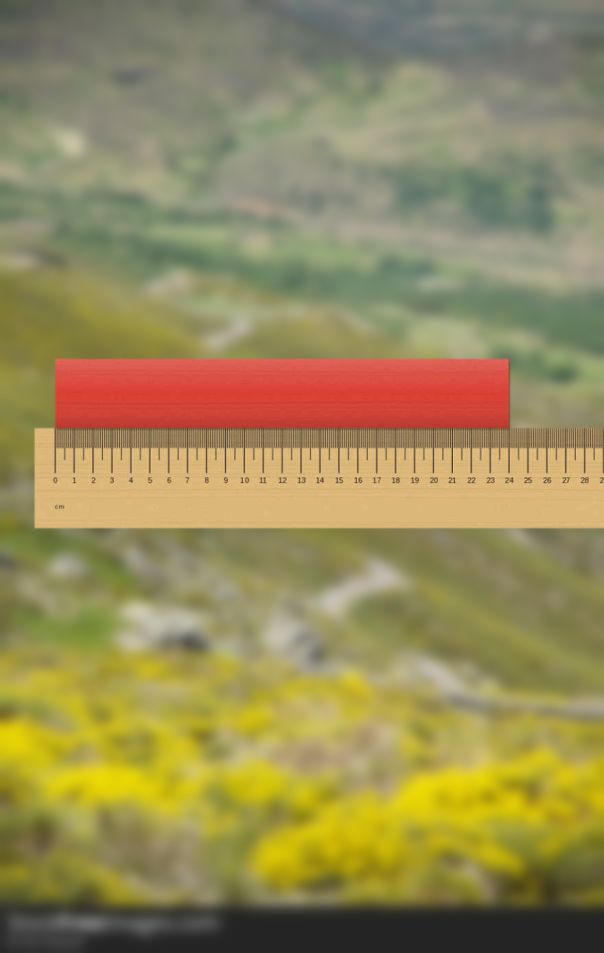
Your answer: {"value": 24, "unit": "cm"}
